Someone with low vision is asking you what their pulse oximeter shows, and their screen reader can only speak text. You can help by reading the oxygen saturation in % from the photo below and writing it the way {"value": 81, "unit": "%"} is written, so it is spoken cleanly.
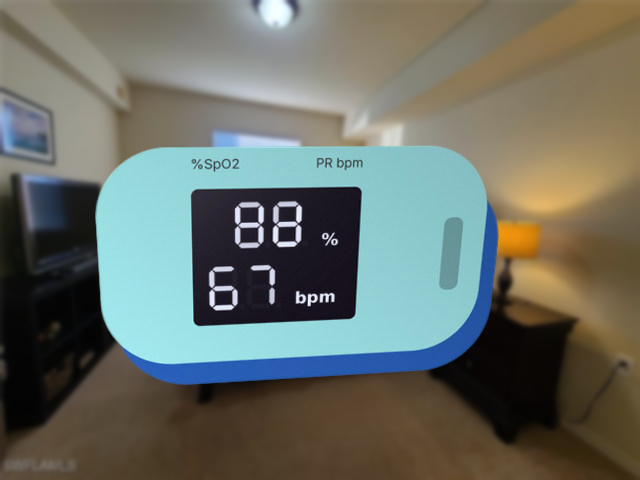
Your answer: {"value": 88, "unit": "%"}
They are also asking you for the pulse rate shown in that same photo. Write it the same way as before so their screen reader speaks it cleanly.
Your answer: {"value": 67, "unit": "bpm"}
